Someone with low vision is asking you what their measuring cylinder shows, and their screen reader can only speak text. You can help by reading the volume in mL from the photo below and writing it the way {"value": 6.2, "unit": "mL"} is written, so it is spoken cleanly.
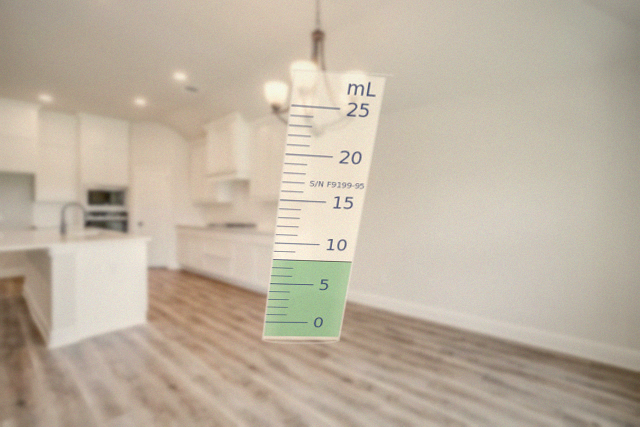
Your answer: {"value": 8, "unit": "mL"}
